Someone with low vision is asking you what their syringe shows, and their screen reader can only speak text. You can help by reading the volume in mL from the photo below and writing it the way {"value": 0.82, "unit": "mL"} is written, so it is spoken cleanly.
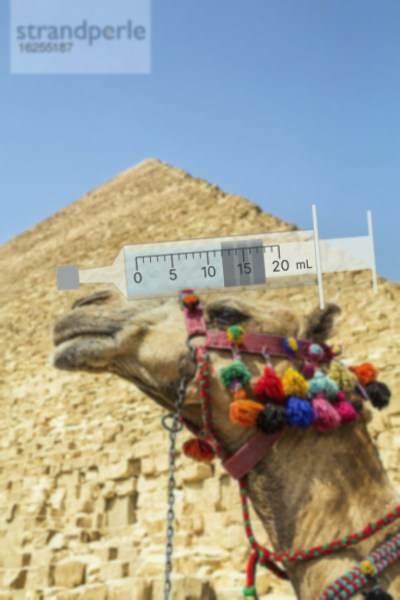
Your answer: {"value": 12, "unit": "mL"}
